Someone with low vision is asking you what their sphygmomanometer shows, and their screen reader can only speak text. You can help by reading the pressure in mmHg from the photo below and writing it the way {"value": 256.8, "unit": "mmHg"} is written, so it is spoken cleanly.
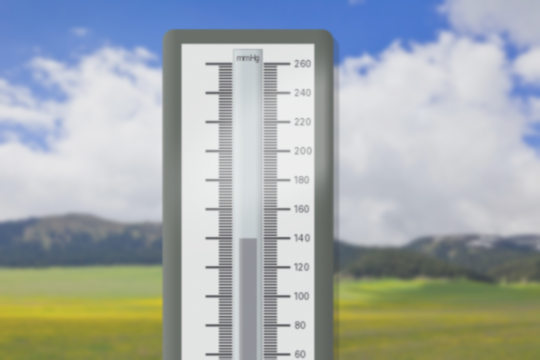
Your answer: {"value": 140, "unit": "mmHg"}
